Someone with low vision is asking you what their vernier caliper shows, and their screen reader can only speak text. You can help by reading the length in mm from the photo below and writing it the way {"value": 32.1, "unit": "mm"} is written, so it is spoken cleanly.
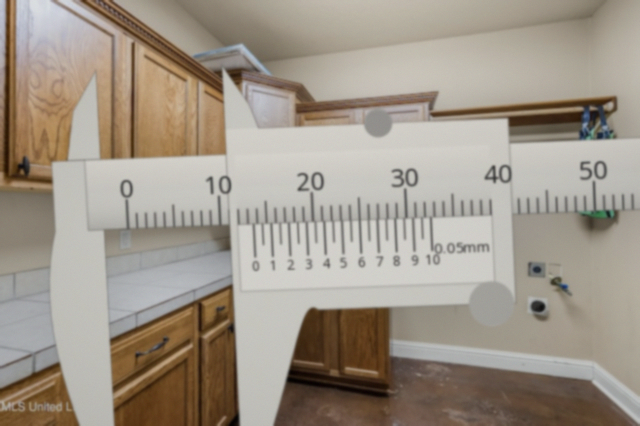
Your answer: {"value": 13.6, "unit": "mm"}
